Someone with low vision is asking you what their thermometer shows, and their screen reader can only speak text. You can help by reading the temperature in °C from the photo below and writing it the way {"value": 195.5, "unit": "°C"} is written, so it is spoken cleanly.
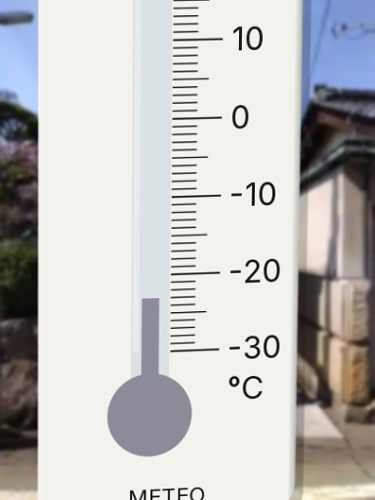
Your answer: {"value": -23, "unit": "°C"}
